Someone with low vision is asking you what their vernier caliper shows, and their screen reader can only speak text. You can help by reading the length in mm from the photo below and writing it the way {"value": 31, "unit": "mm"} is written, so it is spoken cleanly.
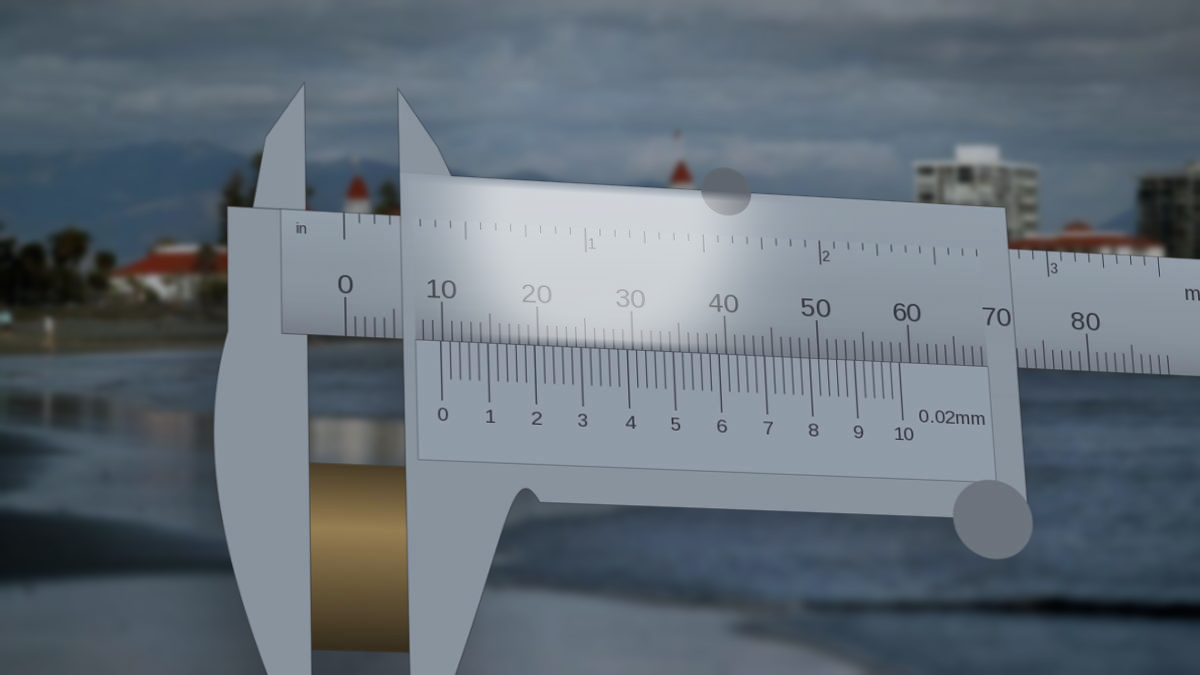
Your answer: {"value": 9.8, "unit": "mm"}
